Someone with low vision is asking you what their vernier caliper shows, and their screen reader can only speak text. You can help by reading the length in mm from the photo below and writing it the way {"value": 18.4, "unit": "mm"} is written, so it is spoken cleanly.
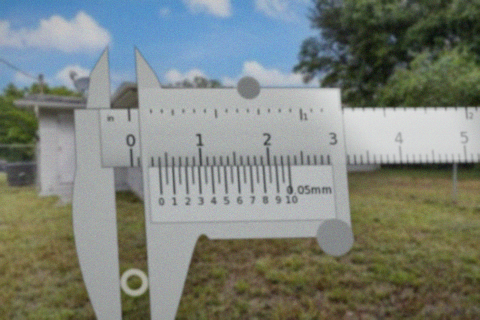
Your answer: {"value": 4.0, "unit": "mm"}
